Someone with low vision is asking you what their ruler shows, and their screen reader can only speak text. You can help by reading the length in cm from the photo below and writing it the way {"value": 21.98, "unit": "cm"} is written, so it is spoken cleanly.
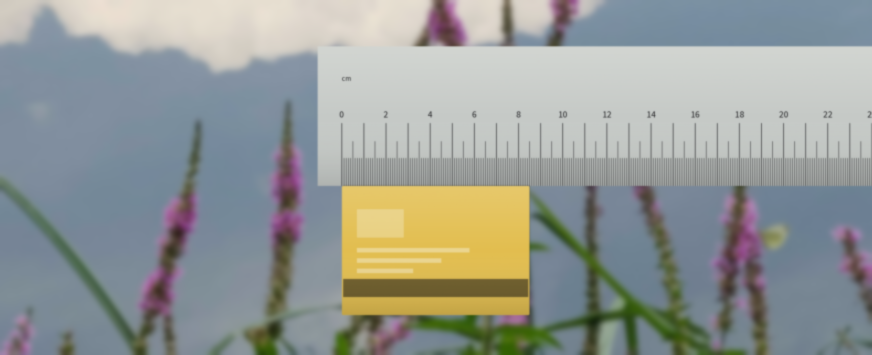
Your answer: {"value": 8.5, "unit": "cm"}
